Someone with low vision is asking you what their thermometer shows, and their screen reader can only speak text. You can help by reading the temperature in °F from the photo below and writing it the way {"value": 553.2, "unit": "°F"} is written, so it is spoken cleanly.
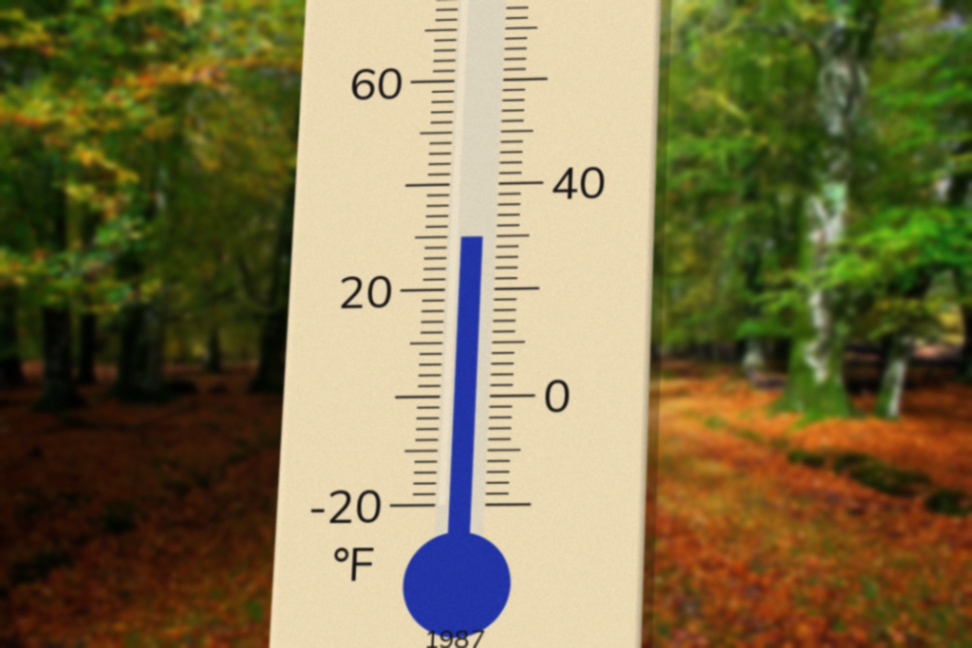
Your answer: {"value": 30, "unit": "°F"}
